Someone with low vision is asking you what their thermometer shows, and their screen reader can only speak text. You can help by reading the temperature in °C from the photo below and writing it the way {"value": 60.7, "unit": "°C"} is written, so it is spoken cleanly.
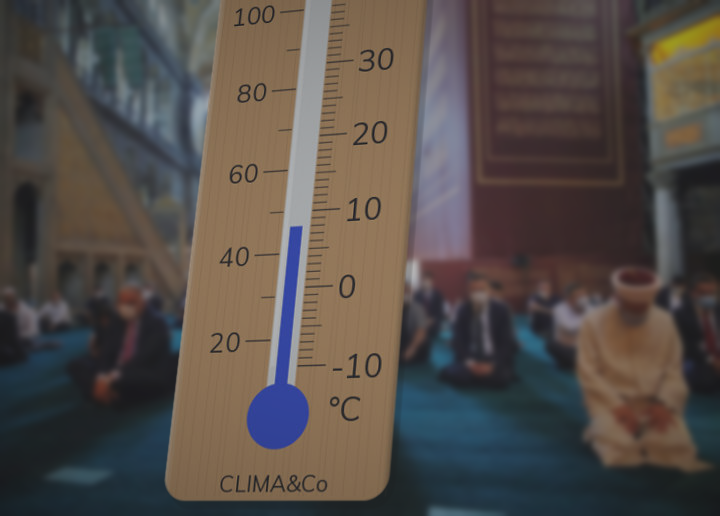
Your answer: {"value": 8, "unit": "°C"}
